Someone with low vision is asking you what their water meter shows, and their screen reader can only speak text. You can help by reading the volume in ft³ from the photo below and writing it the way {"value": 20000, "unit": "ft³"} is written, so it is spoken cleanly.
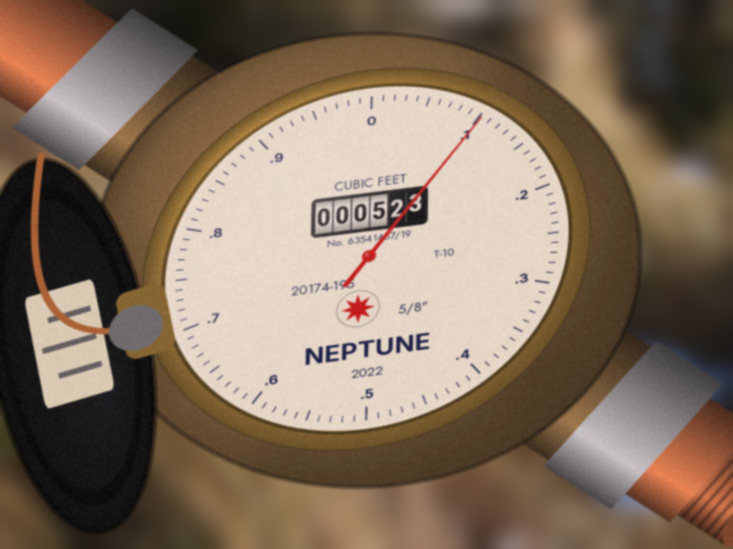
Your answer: {"value": 523.10, "unit": "ft³"}
